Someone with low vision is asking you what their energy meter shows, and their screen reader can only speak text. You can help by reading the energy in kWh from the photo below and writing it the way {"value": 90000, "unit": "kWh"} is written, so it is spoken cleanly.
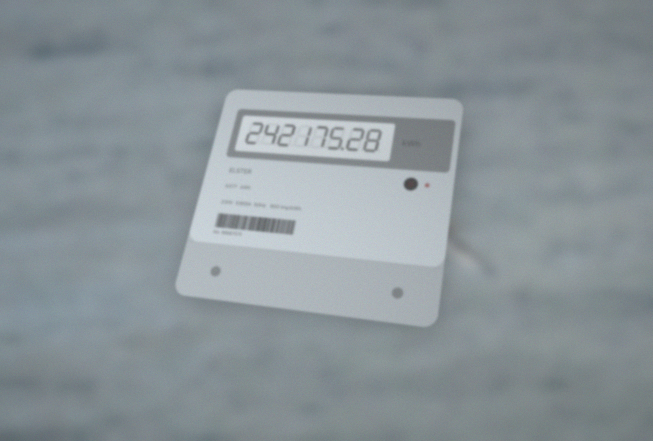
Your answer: {"value": 242175.28, "unit": "kWh"}
